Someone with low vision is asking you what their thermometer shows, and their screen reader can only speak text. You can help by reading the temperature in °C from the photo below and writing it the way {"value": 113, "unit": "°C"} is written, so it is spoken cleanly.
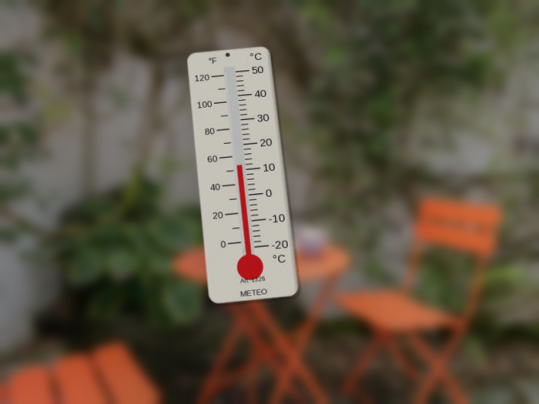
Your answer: {"value": 12, "unit": "°C"}
